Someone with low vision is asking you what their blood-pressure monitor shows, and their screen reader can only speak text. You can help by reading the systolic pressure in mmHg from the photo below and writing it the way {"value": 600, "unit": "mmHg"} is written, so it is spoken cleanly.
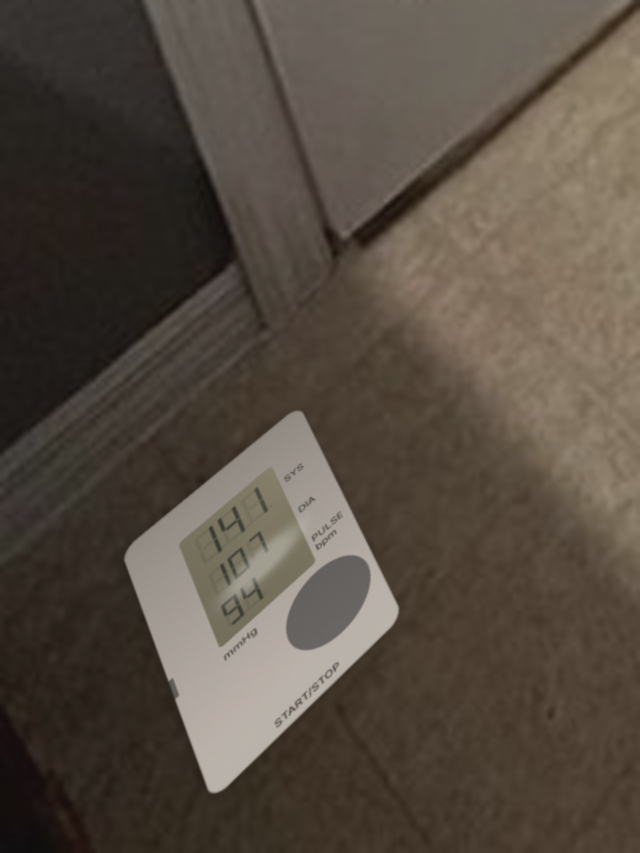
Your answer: {"value": 141, "unit": "mmHg"}
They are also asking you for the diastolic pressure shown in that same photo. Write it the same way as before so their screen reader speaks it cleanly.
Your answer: {"value": 107, "unit": "mmHg"}
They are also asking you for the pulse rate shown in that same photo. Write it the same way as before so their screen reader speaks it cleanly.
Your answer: {"value": 94, "unit": "bpm"}
